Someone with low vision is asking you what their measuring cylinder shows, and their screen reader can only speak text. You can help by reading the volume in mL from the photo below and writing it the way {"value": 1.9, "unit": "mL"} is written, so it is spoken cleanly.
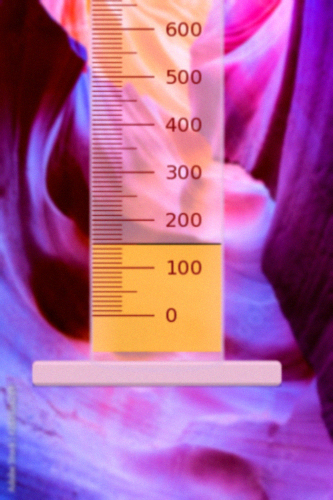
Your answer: {"value": 150, "unit": "mL"}
